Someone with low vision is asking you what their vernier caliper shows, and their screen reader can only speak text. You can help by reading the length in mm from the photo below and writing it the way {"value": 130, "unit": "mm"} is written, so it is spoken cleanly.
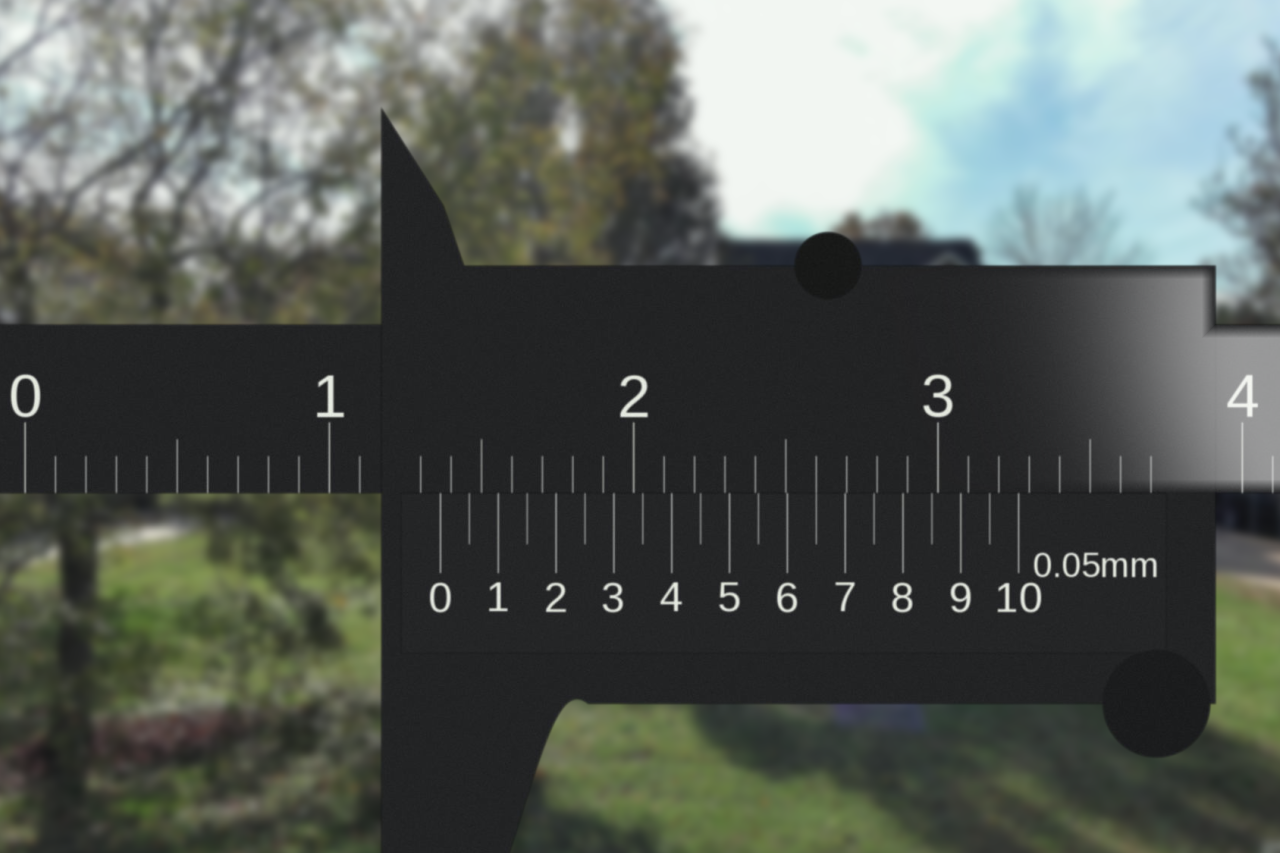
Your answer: {"value": 13.65, "unit": "mm"}
